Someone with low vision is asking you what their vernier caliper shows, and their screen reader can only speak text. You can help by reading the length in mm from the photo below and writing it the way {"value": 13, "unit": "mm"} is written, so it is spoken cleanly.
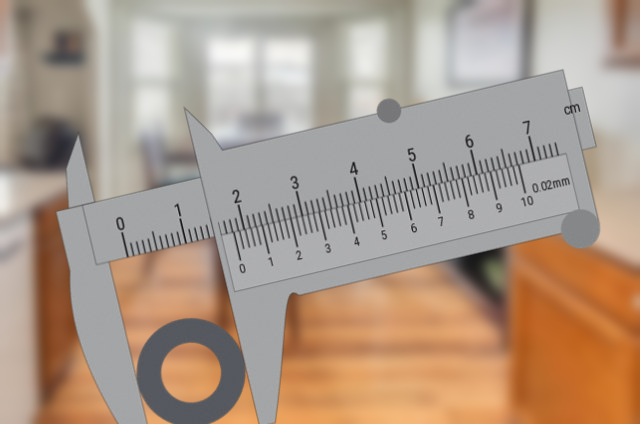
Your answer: {"value": 18.2, "unit": "mm"}
